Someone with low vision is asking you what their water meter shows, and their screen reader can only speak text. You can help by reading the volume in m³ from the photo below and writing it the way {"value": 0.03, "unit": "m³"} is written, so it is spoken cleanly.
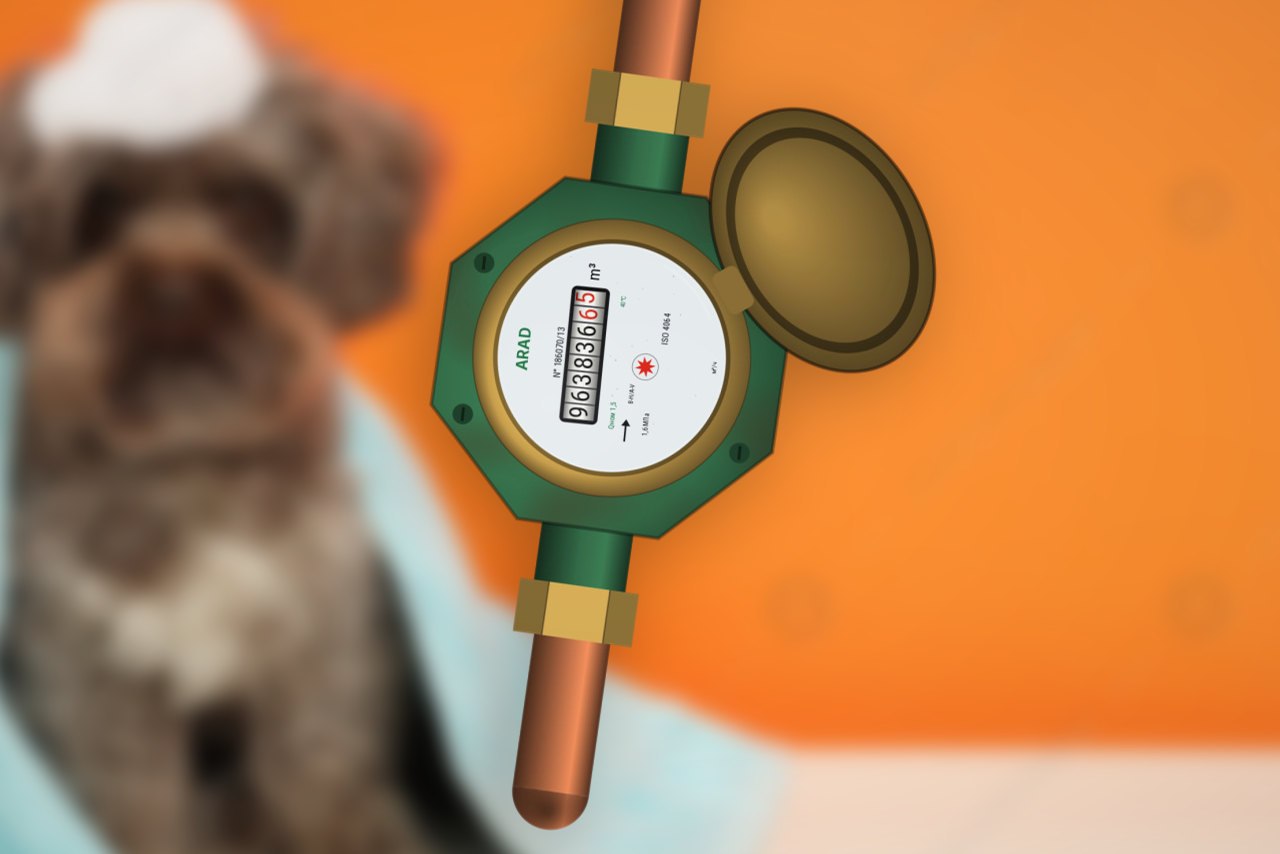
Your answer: {"value": 963836.65, "unit": "m³"}
